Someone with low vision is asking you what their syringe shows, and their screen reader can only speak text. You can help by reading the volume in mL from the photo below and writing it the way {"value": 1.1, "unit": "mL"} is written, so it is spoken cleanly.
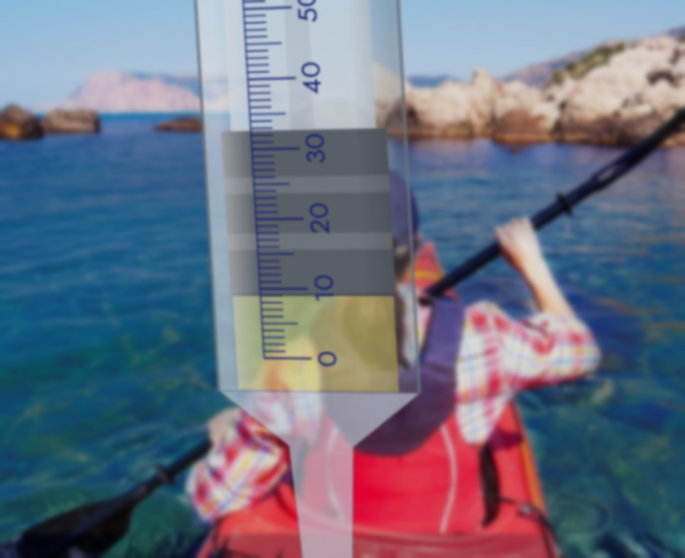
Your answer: {"value": 9, "unit": "mL"}
